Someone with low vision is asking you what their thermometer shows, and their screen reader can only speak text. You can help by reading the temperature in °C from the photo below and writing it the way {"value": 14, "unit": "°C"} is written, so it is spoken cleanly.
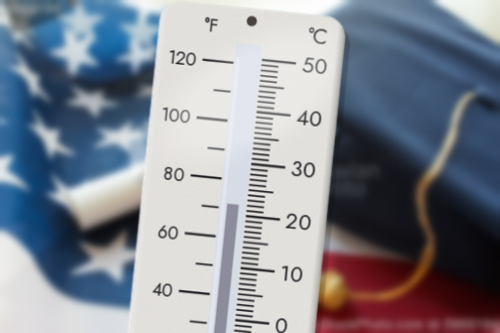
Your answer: {"value": 22, "unit": "°C"}
